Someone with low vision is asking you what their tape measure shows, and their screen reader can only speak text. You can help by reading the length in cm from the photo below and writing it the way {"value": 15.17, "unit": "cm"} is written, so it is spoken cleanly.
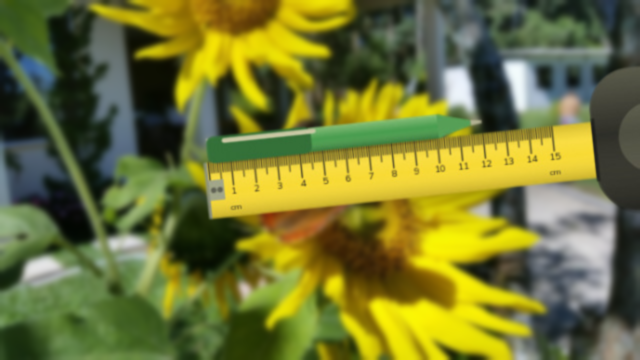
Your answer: {"value": 12, "unit": "cm"}
